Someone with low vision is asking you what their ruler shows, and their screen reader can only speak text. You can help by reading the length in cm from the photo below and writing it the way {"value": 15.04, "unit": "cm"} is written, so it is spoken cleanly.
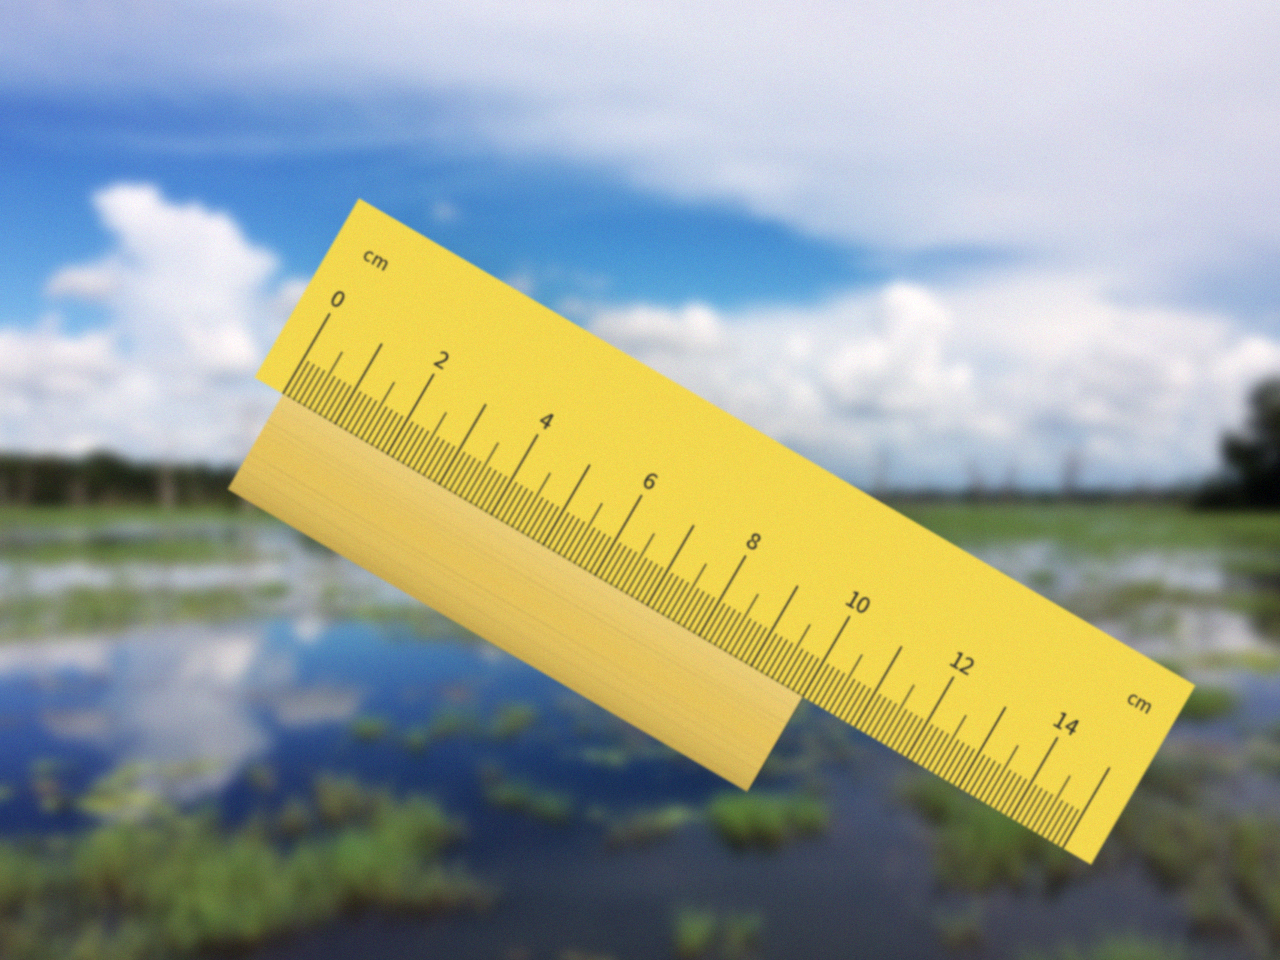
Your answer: {"value": 10, "unit": "cm"}
